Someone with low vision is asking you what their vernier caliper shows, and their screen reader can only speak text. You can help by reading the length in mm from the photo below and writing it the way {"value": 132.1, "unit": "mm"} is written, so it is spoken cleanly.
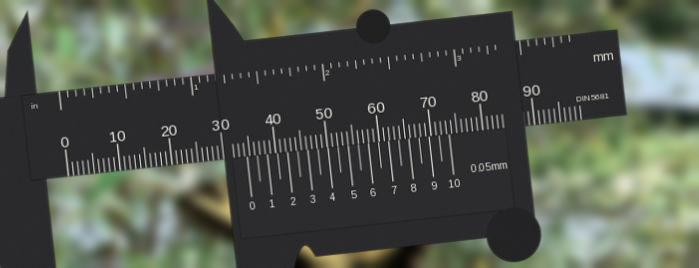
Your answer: {"value": 34.5, "unit": "mm"}
